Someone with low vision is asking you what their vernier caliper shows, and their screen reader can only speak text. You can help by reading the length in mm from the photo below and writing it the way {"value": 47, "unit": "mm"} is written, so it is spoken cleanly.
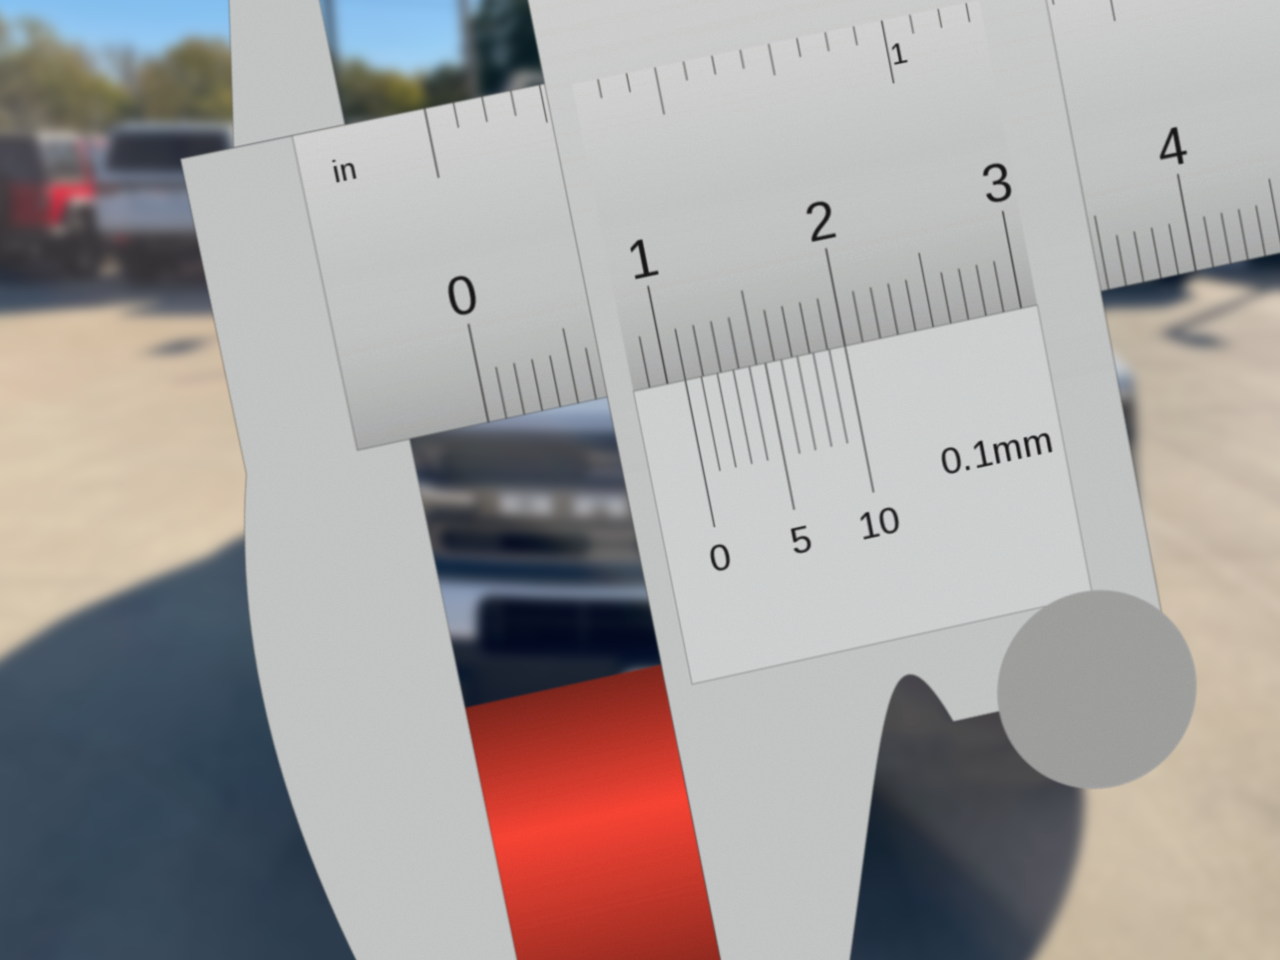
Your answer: {"value": 11.0, "unit": "mm"}
